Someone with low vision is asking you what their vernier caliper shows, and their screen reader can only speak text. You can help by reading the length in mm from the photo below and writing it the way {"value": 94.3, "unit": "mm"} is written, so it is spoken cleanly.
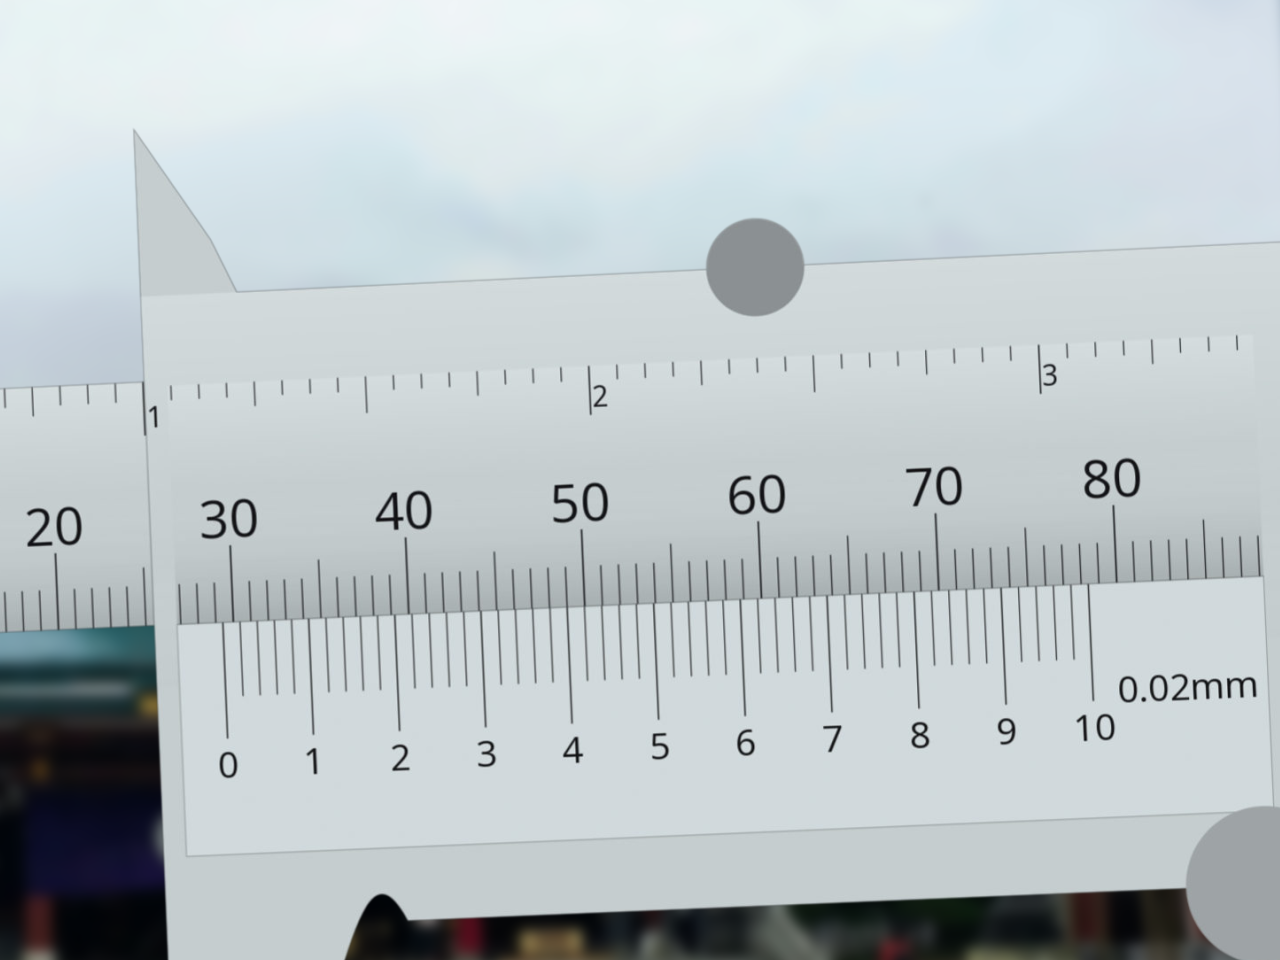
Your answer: {"value": 29.4, "unit": "mm"}
